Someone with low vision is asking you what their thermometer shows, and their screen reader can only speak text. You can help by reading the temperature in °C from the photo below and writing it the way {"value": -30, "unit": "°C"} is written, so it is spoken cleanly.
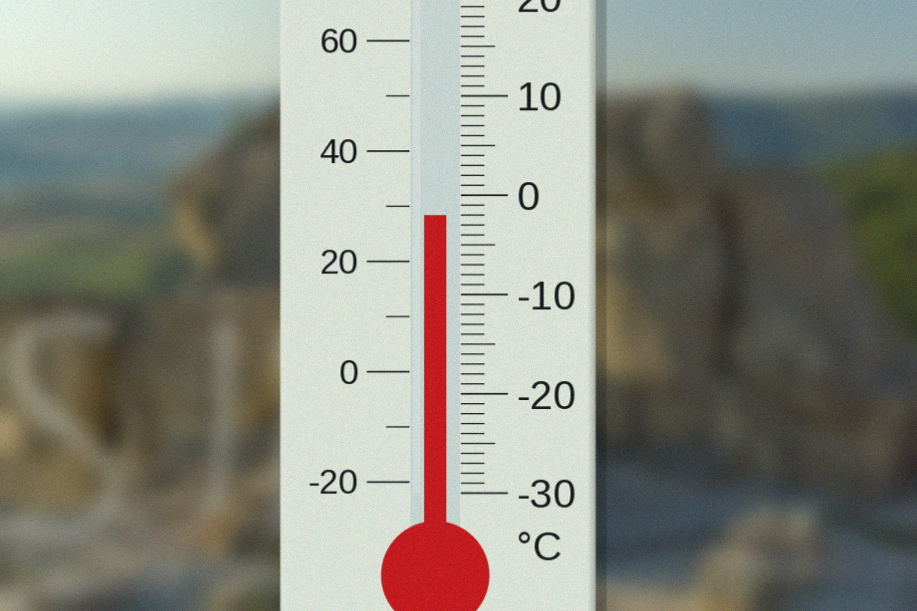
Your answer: {"value": -2, "unit": "°C"}
